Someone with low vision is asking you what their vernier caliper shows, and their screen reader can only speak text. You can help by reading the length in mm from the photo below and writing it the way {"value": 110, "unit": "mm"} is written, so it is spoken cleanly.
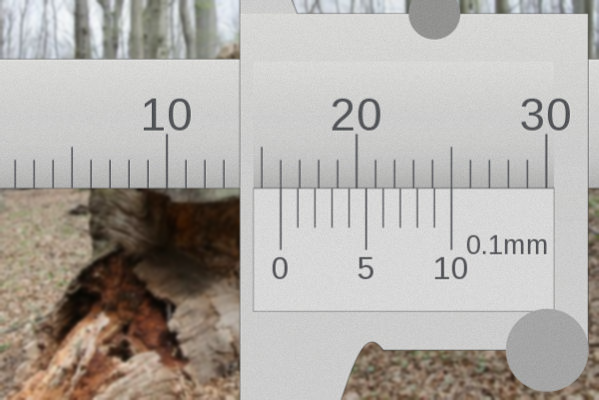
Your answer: {"value": 16.0, "unit": "mm"}
